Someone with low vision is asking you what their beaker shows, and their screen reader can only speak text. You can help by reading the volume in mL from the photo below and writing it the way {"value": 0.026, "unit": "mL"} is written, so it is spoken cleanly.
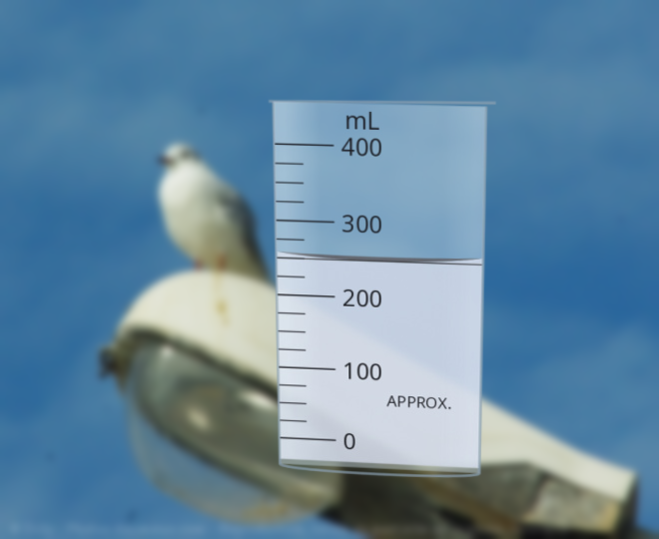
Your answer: {"value": 250, "unit": "mL"}
